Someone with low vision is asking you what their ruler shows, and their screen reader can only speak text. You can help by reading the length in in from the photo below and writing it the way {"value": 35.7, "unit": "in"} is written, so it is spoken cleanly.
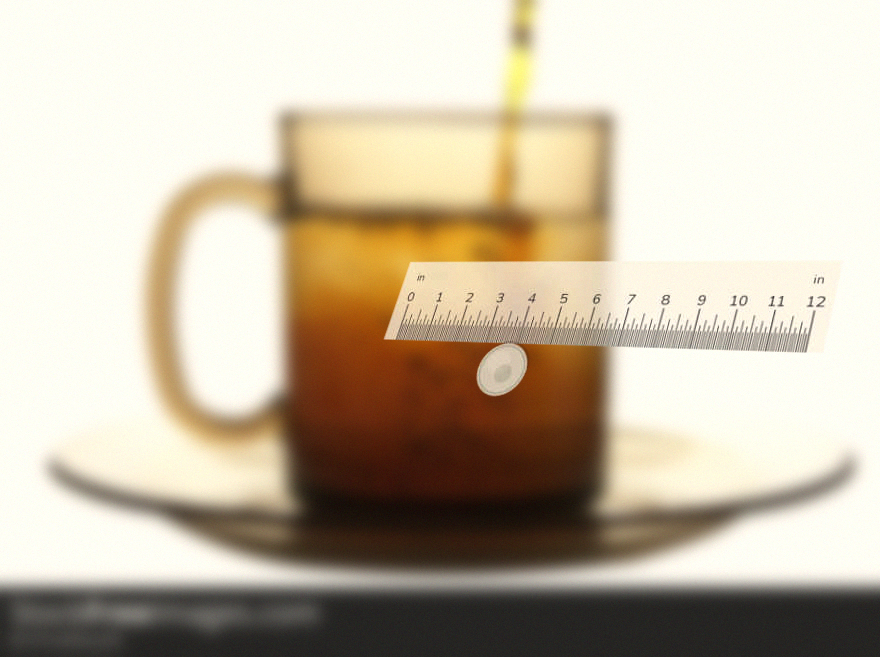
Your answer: {"value": 1.5, "unit": "in"}
